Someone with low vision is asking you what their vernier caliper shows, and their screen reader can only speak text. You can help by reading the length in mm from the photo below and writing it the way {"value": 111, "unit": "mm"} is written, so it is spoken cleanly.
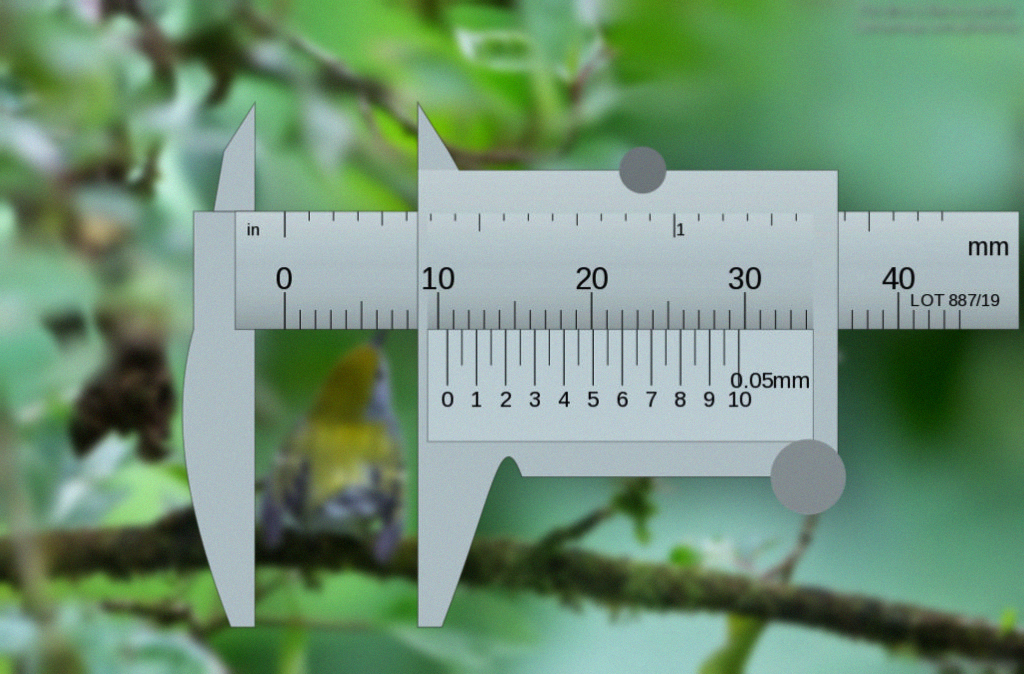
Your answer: {"value": 10.6, "unit": "mm"}
